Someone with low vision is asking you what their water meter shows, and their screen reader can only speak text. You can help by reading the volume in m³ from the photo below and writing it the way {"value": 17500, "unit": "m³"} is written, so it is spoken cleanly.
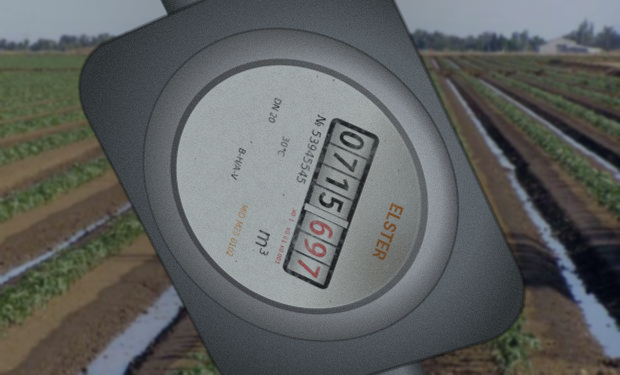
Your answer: {"value": 715.697, "unit": "m³"}
